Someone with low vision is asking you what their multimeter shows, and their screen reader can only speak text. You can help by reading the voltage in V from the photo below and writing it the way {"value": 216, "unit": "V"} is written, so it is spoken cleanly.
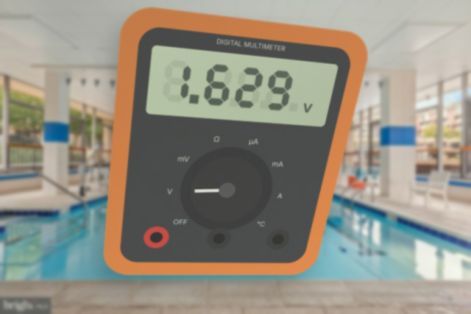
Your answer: {"value": 1.629, "unit": "V"}
